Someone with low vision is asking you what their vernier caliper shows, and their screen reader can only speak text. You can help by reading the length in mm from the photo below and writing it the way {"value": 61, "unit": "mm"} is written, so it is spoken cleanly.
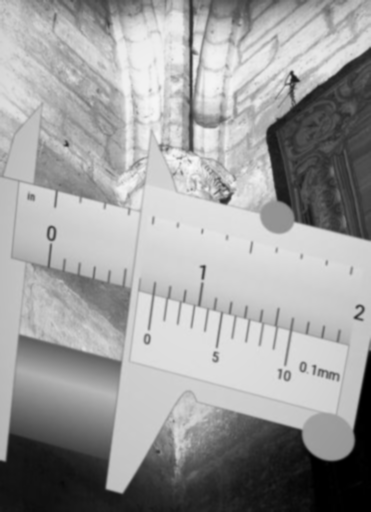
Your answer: {"value": 7.0, "unit": "mm"}
